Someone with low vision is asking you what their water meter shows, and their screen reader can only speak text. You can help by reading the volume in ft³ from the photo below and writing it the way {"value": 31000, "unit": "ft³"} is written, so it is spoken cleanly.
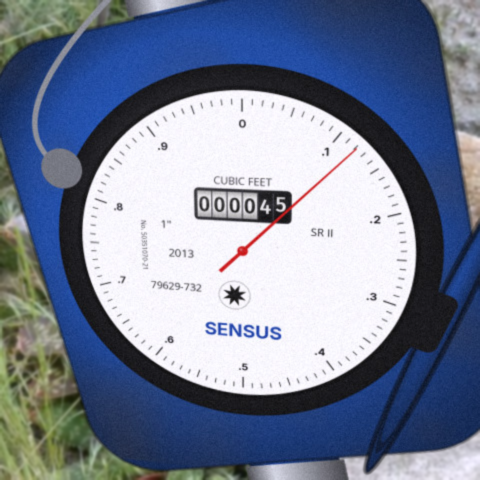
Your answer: {"value": 45.12, "unit": "ft³"}
